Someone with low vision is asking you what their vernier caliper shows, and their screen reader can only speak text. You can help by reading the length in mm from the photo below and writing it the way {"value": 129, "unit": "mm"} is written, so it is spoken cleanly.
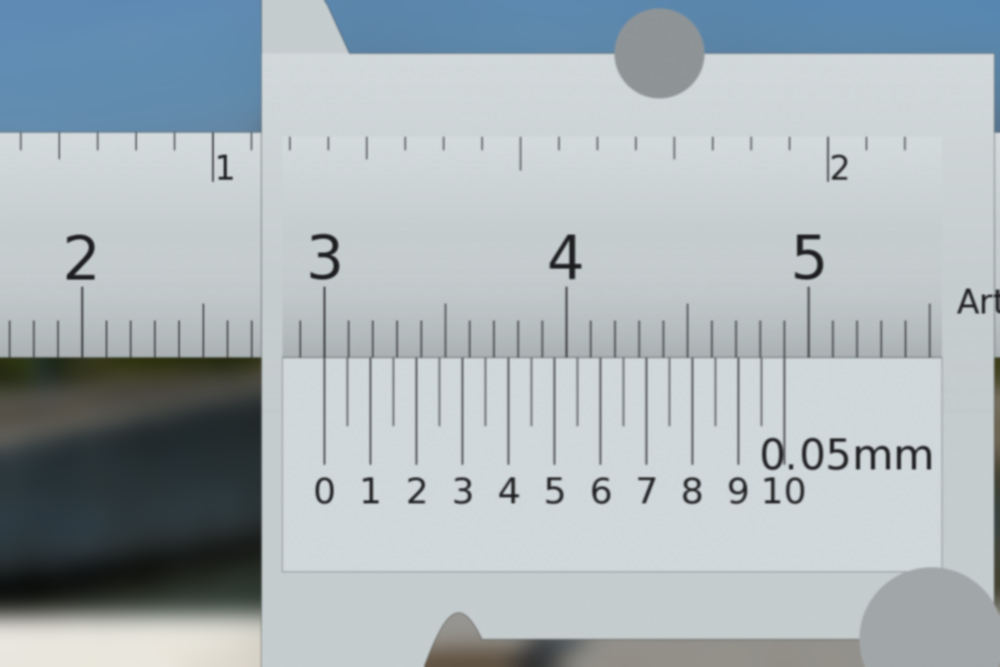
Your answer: {"value": 30.0, "unit": "mm"}
